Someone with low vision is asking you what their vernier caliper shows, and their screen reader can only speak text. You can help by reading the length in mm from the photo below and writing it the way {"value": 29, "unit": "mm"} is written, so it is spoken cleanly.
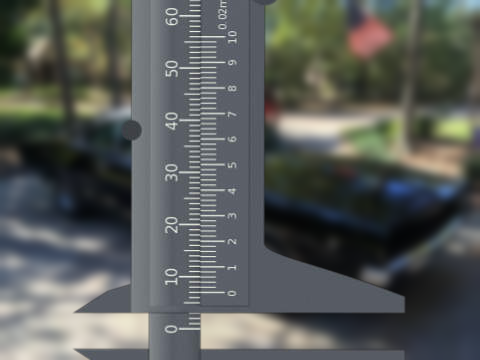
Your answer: {"value": 7.0, "unit": "mm"}
